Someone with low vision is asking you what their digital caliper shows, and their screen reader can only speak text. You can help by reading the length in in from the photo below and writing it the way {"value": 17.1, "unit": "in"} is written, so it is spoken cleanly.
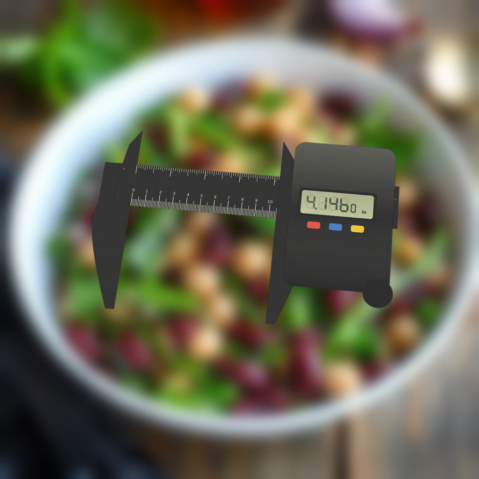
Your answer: {"value": 4.1460, "unit": "in"}
